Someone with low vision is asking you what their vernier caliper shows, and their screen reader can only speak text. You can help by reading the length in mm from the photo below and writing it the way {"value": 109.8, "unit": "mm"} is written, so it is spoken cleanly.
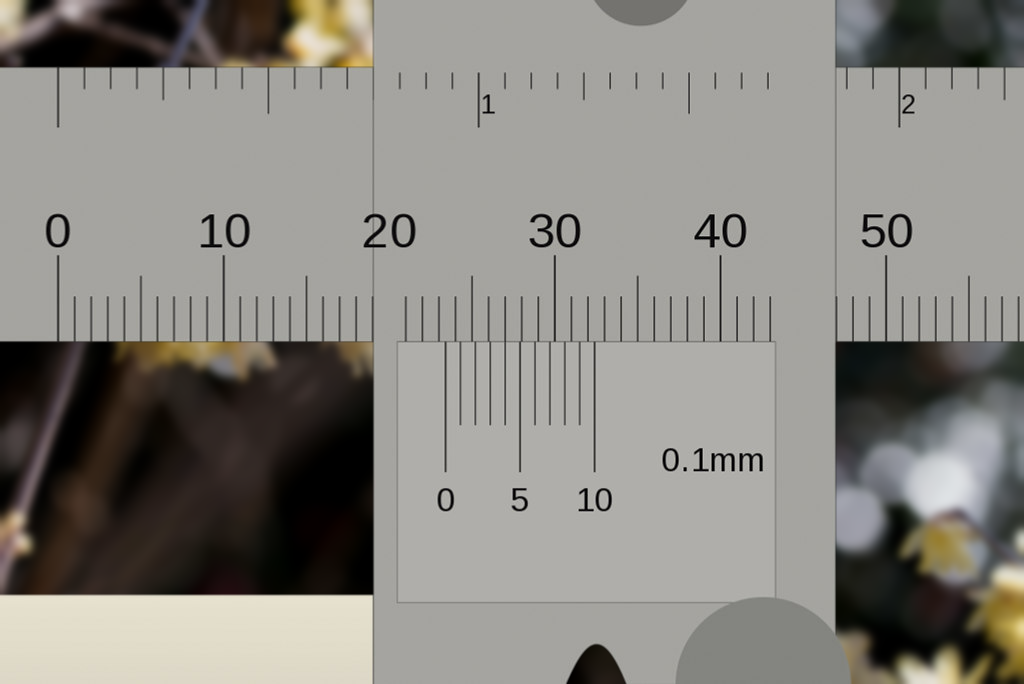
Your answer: {"value": 23.4, "unit": "mm"}
